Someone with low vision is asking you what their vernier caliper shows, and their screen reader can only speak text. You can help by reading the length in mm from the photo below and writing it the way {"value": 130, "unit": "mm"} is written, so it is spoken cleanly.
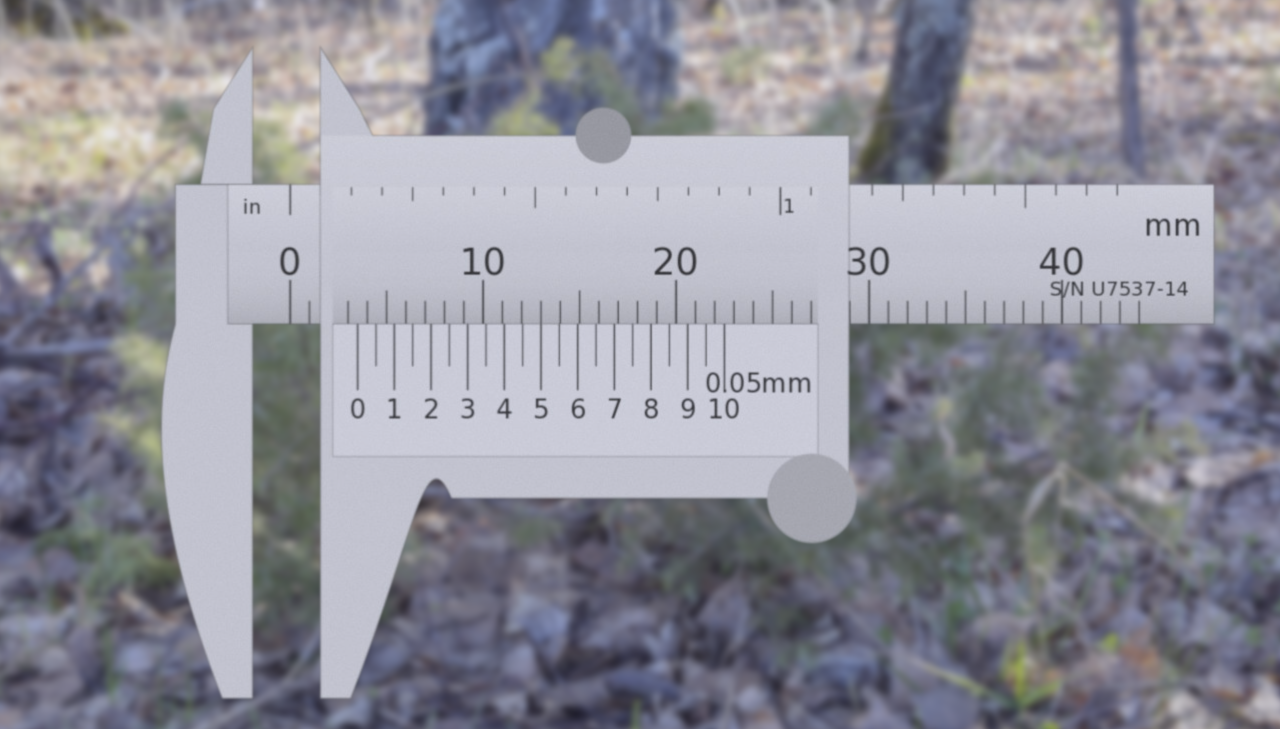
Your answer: {"value": 3.5, "unit": "mm"}
